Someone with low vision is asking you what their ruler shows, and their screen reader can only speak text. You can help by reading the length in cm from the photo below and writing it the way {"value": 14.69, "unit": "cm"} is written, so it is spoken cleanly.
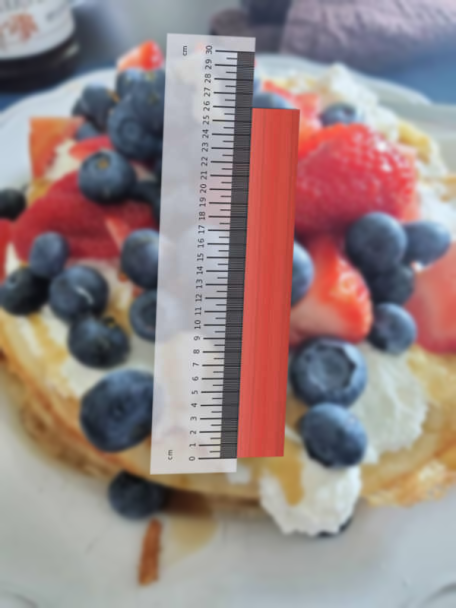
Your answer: {"value": 26, "unit": "cm"}
